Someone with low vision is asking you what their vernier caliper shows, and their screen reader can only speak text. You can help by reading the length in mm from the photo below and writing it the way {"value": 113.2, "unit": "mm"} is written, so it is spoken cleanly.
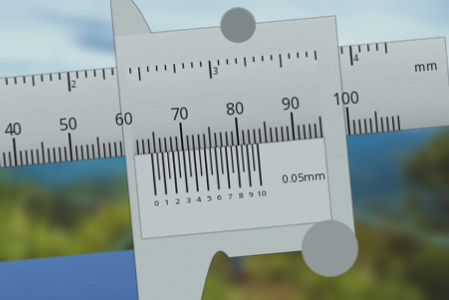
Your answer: {"value": 64.4, "unit": "mm"}
